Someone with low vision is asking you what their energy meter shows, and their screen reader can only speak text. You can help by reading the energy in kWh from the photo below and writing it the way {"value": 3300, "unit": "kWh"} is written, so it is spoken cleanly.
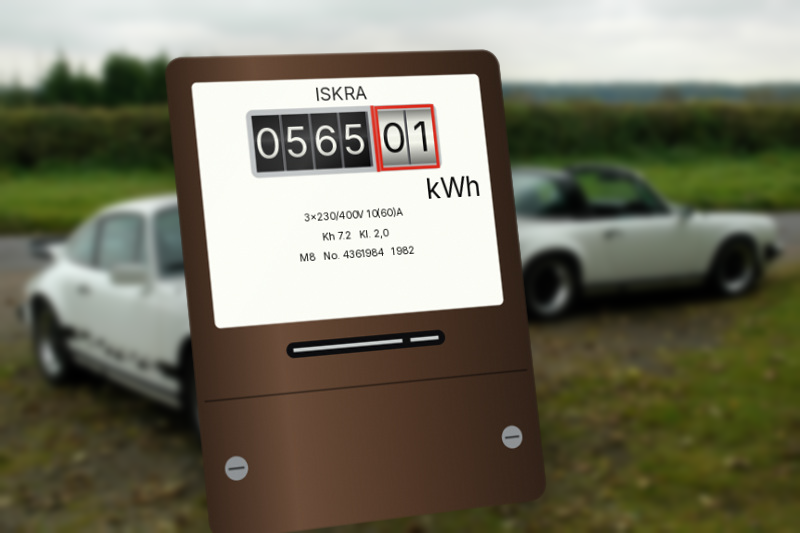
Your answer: {"value": 565.01, "unit": "kWh"}
